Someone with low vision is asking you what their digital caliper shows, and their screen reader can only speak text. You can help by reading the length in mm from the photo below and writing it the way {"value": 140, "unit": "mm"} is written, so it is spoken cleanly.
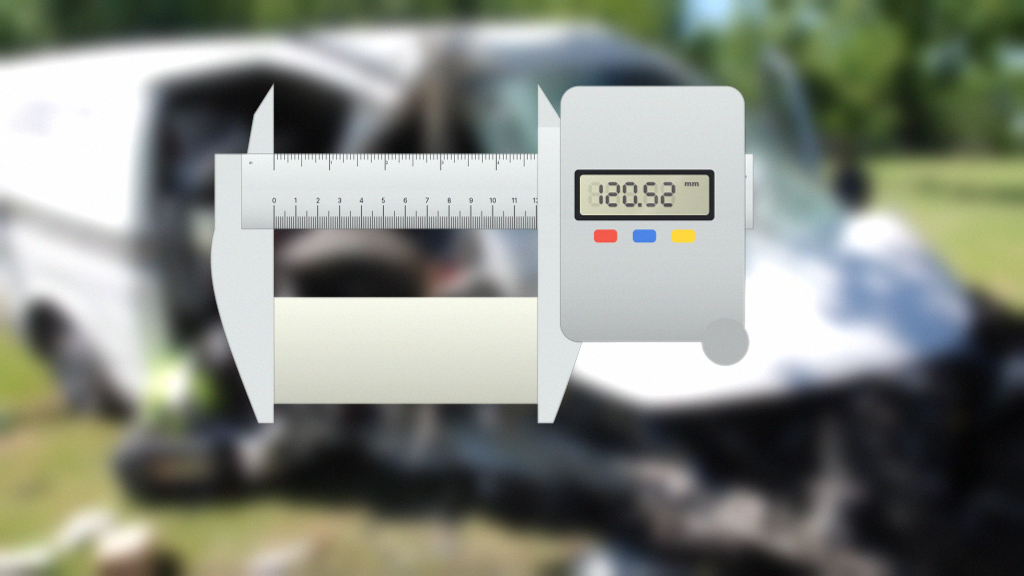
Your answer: {"value": 120.52, "unit": "mm"}
